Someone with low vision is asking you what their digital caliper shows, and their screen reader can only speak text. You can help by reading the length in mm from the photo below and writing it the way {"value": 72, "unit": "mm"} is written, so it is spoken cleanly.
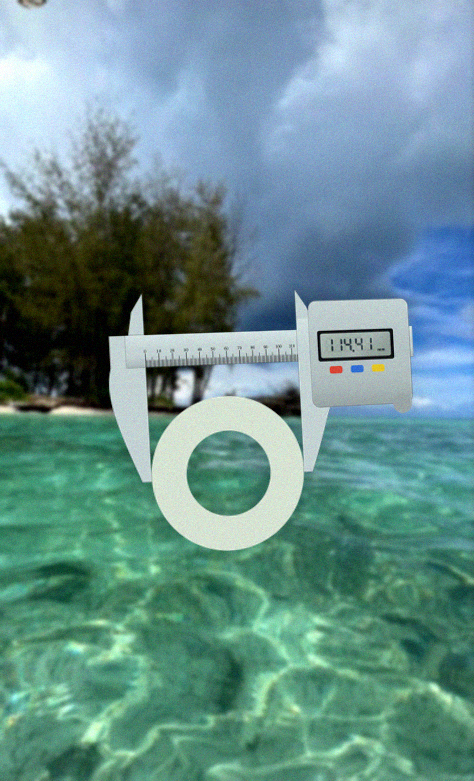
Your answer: {"value": 114.41, "unit": "mm"}
